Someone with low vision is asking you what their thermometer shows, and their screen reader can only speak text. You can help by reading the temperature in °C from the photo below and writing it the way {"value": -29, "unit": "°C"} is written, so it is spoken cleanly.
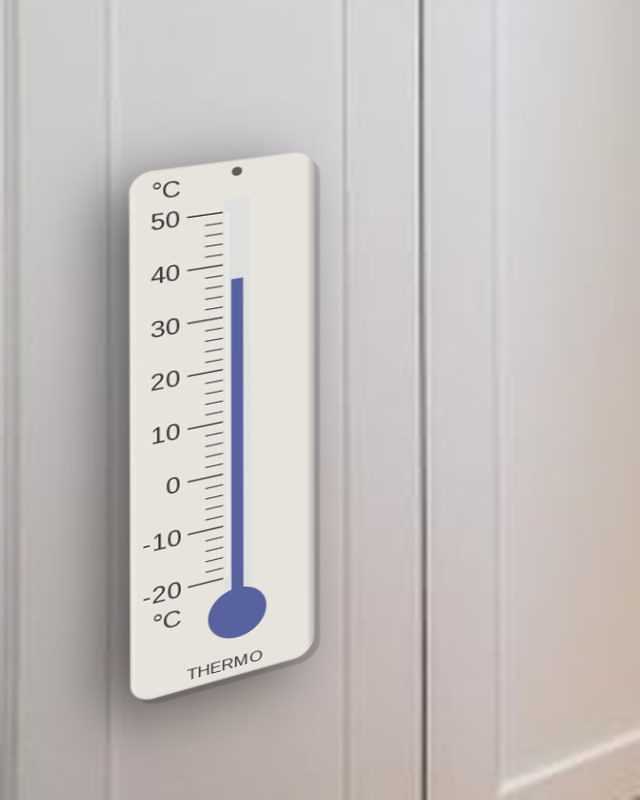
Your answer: {"value": 37, "unit": "°C"}
